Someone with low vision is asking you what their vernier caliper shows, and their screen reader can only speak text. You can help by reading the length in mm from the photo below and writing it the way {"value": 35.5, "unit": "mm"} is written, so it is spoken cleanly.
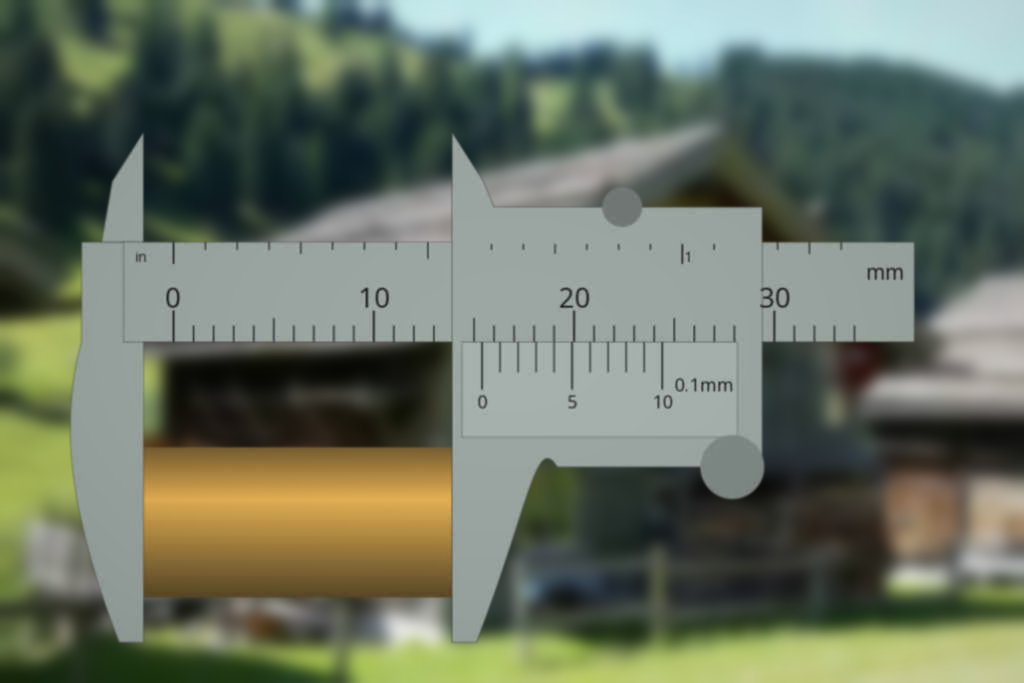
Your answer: {"value": 15.4, "unit": "mm"}
